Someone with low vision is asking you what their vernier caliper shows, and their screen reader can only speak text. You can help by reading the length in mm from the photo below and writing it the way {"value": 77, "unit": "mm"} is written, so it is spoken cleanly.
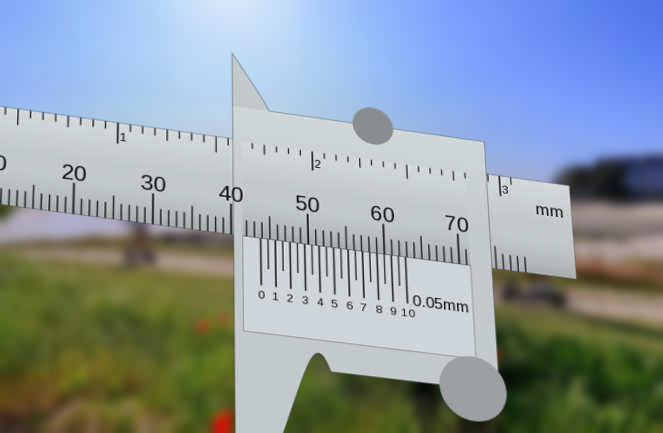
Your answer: {"value": 43.8, "unit": "mm"}
